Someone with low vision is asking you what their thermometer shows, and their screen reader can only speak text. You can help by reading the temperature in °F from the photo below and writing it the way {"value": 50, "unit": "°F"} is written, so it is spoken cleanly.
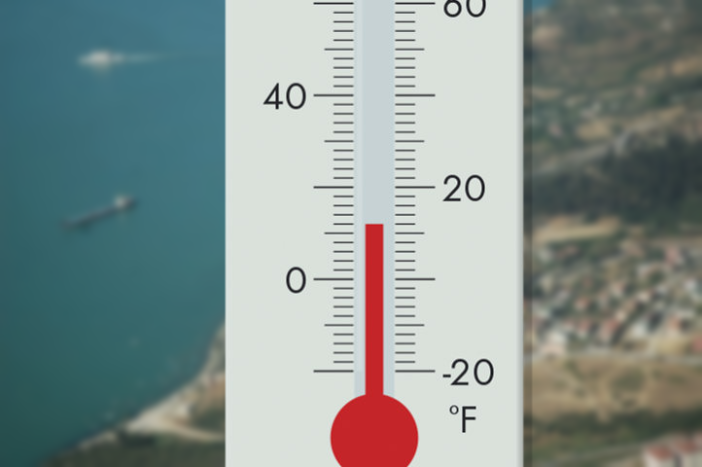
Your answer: {"value": 12, "unit": "°F"}
